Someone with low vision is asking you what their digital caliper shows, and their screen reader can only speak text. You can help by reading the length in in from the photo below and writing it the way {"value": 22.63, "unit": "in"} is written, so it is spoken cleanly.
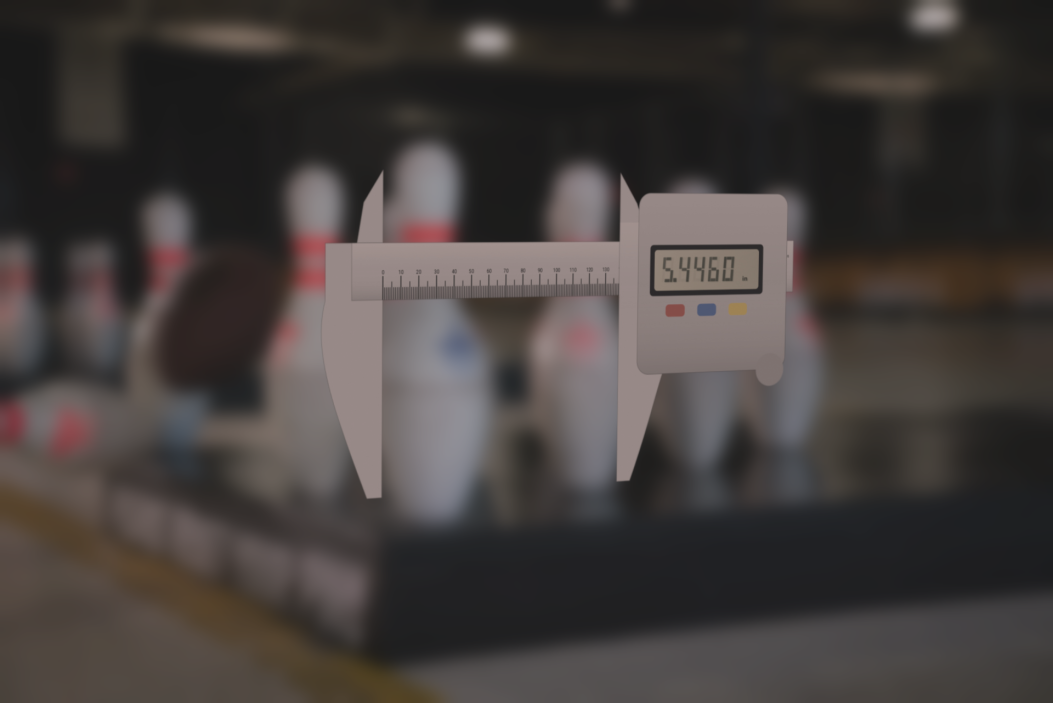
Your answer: {"value": 5.4460, "unit": "in"}
